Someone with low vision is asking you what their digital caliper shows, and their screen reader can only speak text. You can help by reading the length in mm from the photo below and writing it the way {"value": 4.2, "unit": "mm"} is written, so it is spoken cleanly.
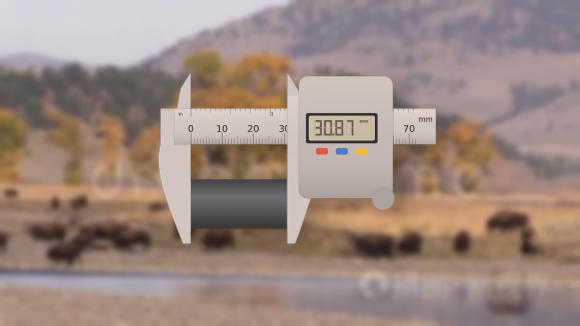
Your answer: {"value": 30.87, "unit": "mm"}
